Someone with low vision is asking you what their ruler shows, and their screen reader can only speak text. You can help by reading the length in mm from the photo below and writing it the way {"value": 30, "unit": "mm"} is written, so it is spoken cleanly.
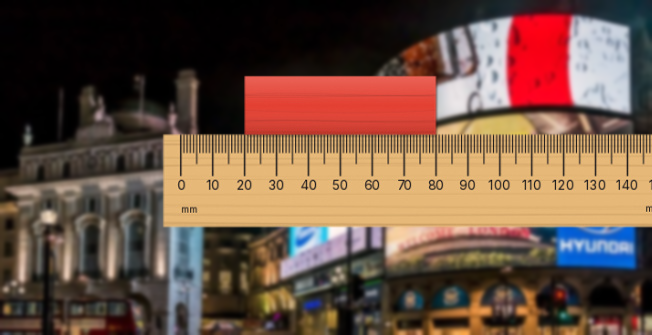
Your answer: {"value": 60, "unit": "mm"}
